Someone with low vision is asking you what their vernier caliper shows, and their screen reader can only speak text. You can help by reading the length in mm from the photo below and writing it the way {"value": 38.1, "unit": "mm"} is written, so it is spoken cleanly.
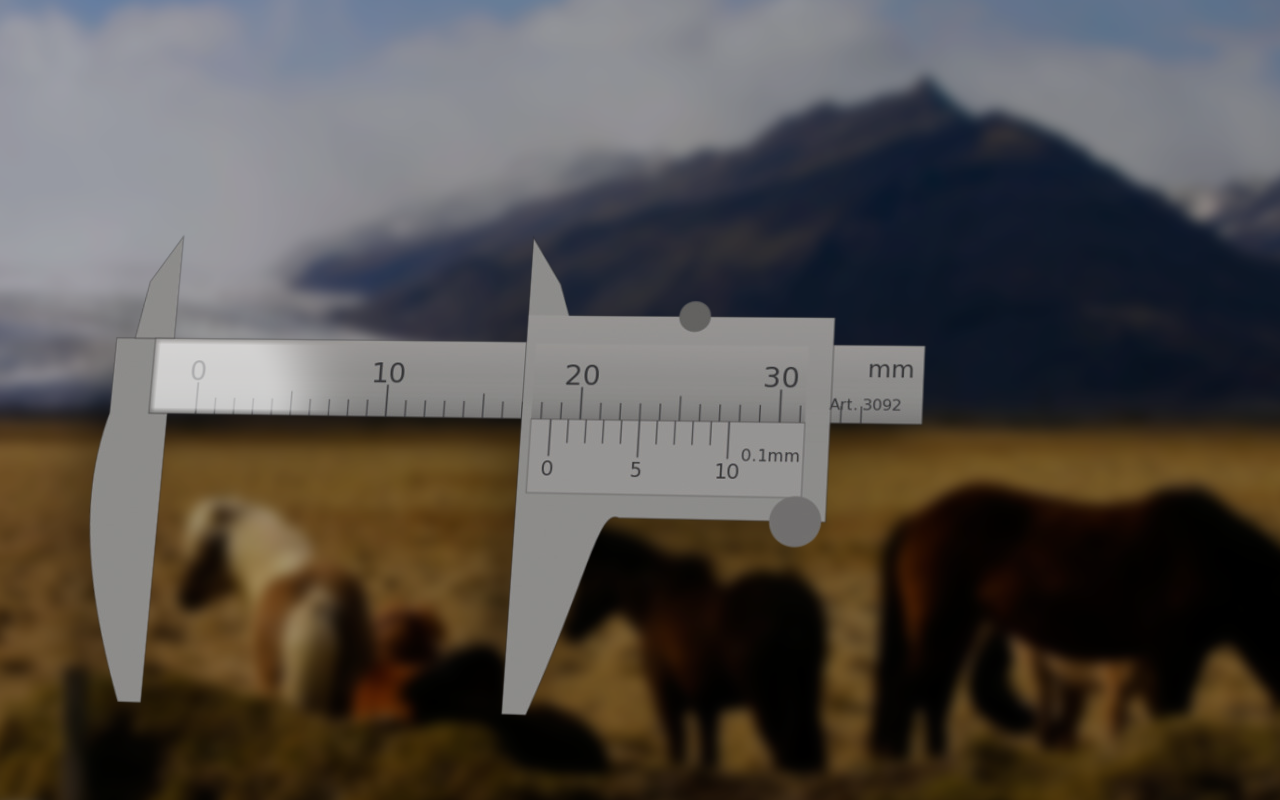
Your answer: {"value": 18.5, "unit": "mm"}
